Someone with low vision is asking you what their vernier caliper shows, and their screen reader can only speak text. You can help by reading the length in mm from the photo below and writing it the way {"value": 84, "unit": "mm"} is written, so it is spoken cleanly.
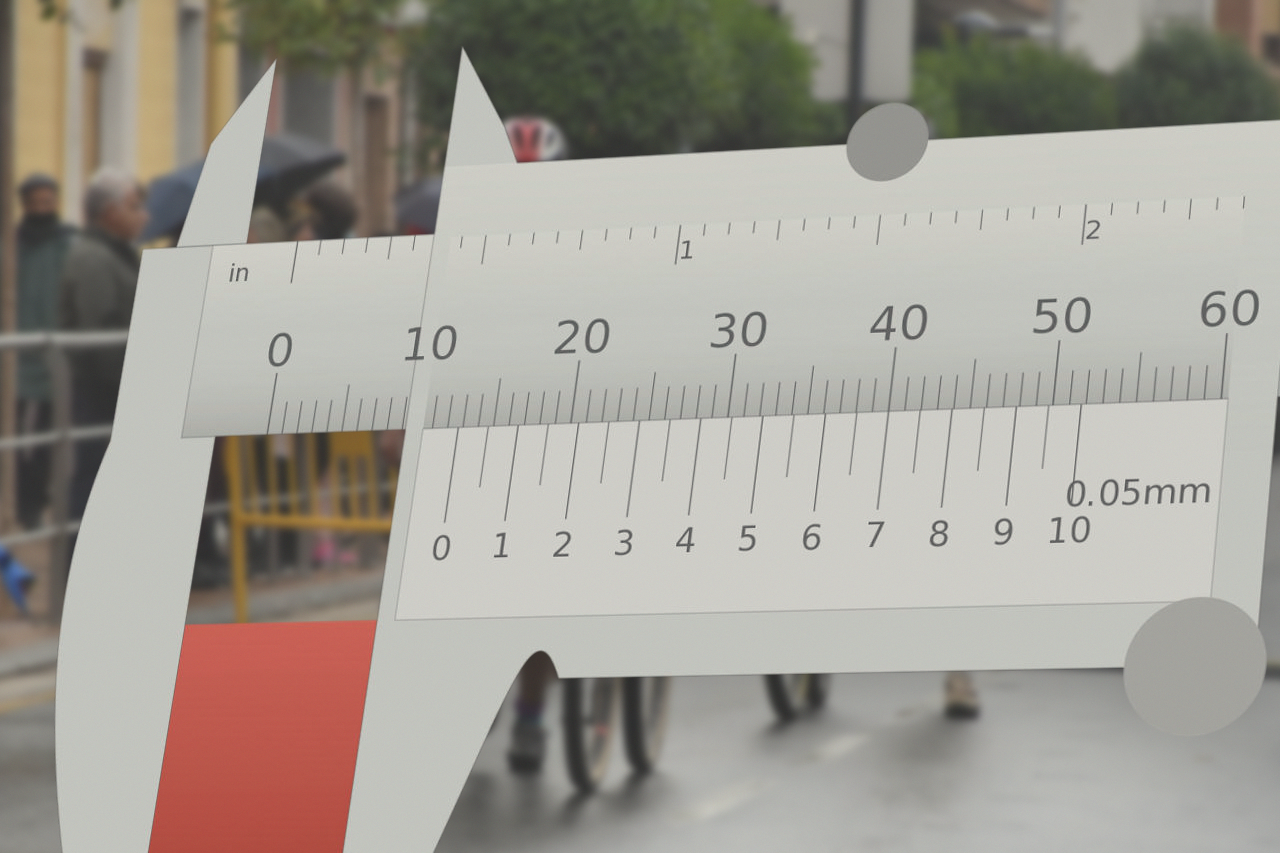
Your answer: {"value": 12.7, "unit": "mm"}
